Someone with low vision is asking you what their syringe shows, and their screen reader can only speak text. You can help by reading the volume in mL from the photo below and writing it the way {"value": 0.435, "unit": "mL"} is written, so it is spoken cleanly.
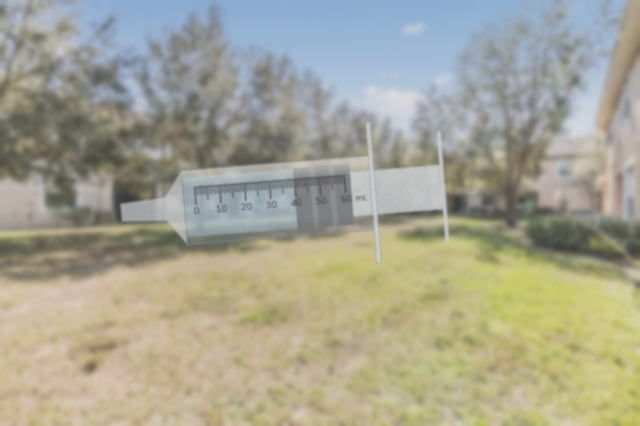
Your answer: {"value": 40, "unit": "mL"}
